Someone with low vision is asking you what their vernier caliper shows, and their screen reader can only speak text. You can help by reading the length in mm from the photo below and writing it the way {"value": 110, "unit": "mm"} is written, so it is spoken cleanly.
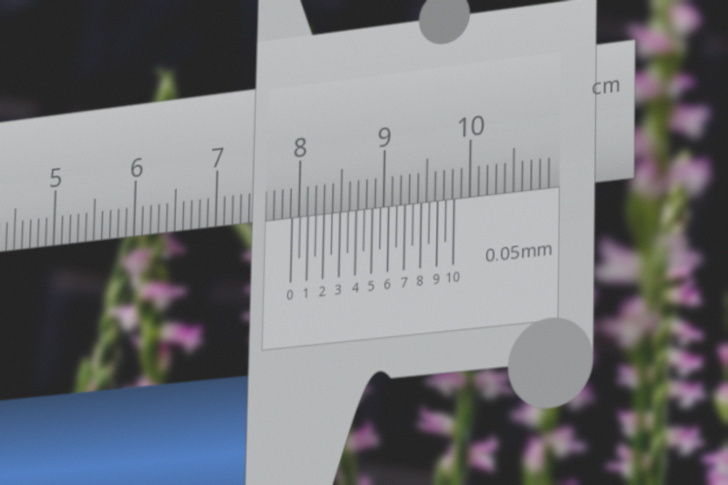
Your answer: {"value": 79.2, "unit": "mm"}
